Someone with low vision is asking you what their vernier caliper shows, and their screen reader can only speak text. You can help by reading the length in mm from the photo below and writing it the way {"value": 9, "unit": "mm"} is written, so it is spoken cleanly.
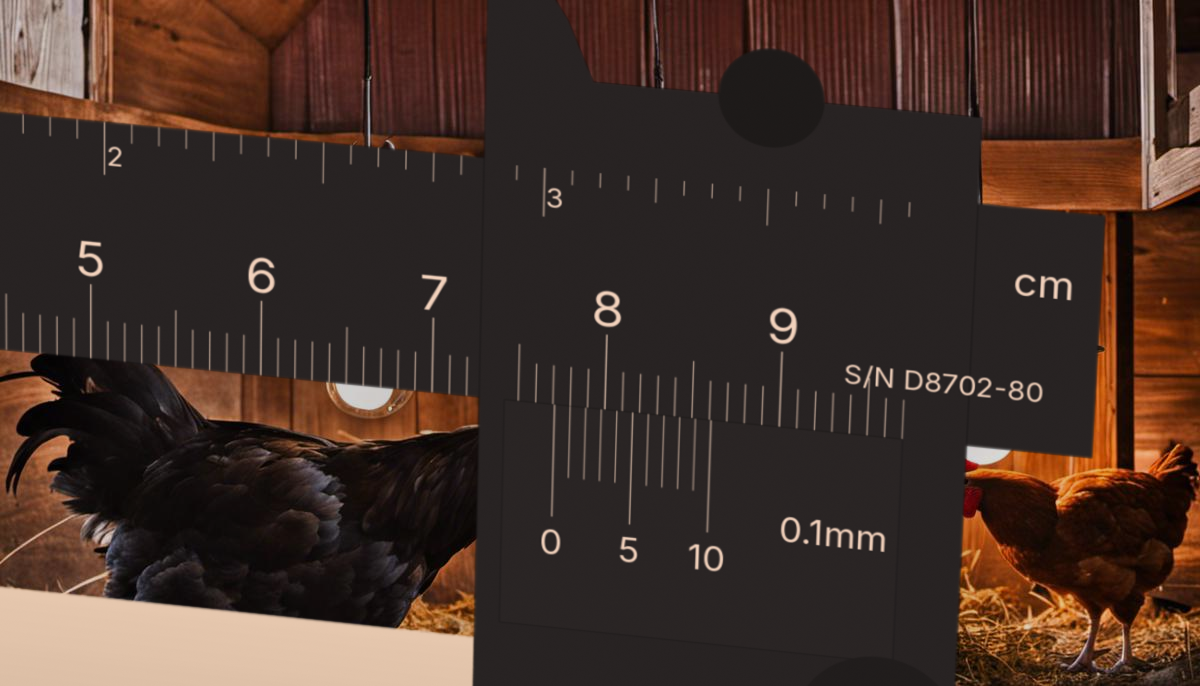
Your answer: {"value": 77.1, "unit": "mm"}
